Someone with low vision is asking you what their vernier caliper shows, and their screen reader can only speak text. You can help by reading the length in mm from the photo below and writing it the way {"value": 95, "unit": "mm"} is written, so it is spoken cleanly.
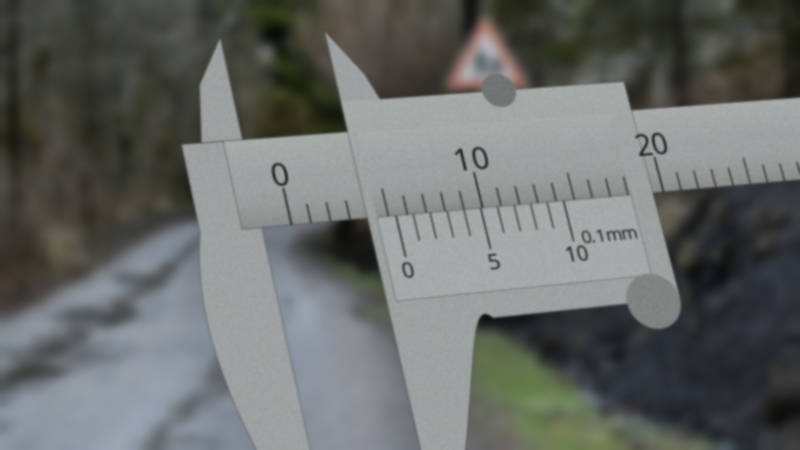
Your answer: {"value": 5.4, "unit": "mm"}
